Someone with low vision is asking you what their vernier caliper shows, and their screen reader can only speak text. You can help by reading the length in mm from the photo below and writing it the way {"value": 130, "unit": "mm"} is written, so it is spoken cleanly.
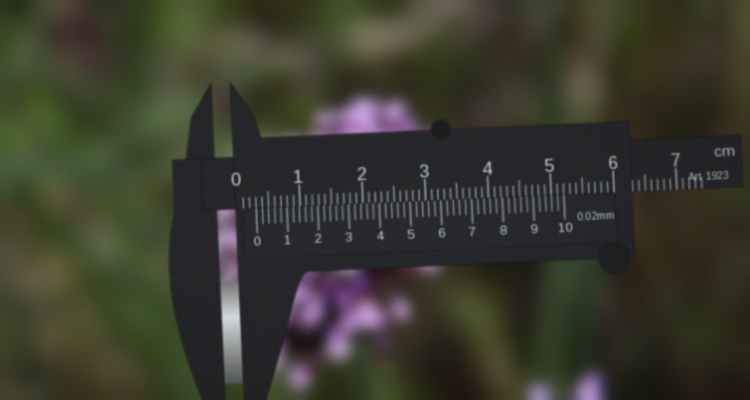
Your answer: {"value": 3.0, "unit": "mm"}
